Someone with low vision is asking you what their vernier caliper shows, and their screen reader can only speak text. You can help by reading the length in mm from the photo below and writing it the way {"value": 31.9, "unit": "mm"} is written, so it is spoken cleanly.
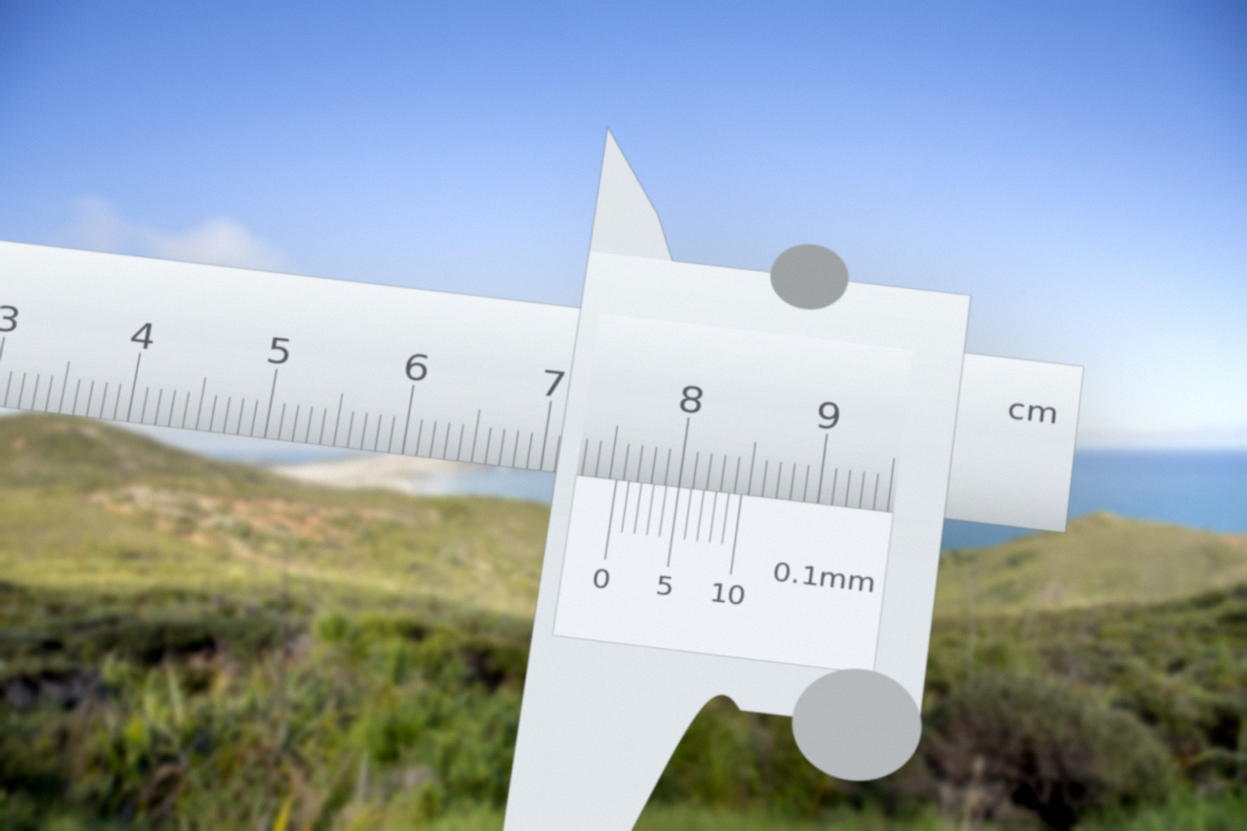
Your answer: {"value": 75.5, "unit": "mm"}
